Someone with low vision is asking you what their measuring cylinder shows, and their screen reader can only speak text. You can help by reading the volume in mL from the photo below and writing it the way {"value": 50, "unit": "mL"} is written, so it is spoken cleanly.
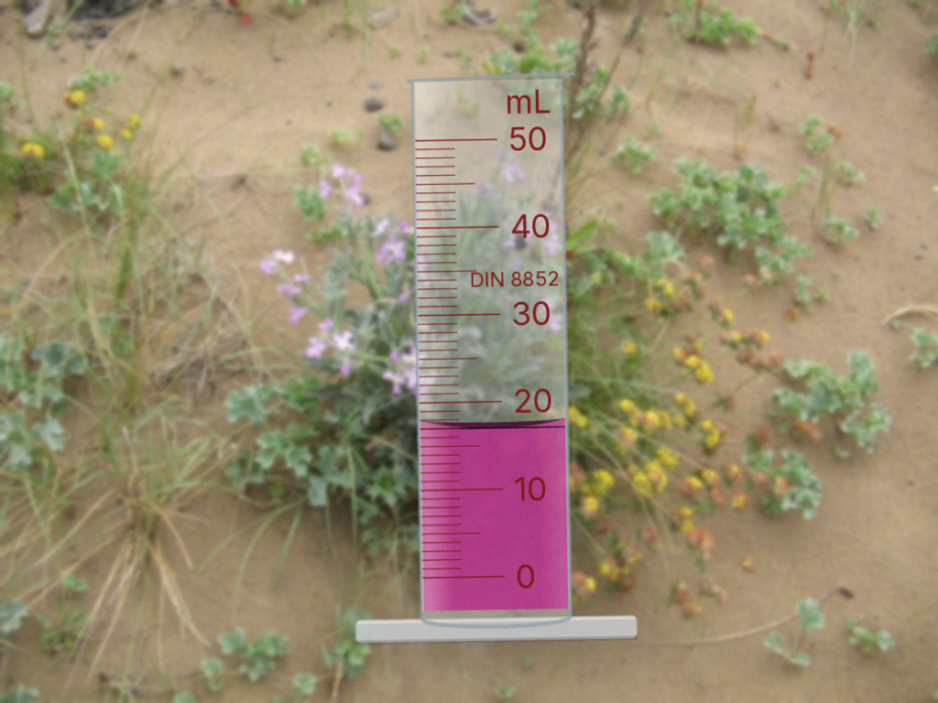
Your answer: {"value": 17, "unit": "mL"}
